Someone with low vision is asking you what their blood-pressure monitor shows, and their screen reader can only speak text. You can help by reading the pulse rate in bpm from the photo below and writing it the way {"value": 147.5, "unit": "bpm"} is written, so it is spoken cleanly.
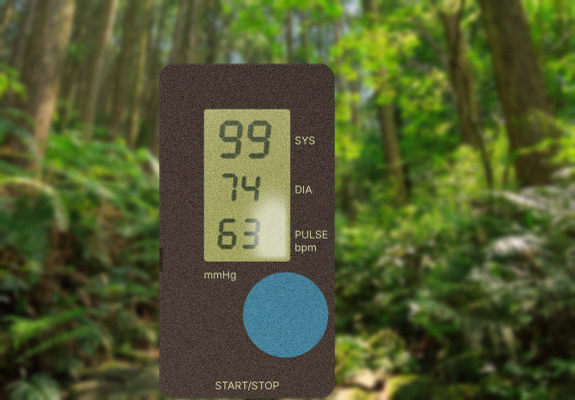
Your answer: {"value": 63, "unit": "bpm"}
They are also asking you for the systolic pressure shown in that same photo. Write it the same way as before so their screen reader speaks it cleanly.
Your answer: {"value": 99, "unit": "mmHg"}
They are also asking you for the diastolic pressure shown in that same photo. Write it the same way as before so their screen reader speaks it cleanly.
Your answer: {"value": 74, "unit": "mmHg"}
